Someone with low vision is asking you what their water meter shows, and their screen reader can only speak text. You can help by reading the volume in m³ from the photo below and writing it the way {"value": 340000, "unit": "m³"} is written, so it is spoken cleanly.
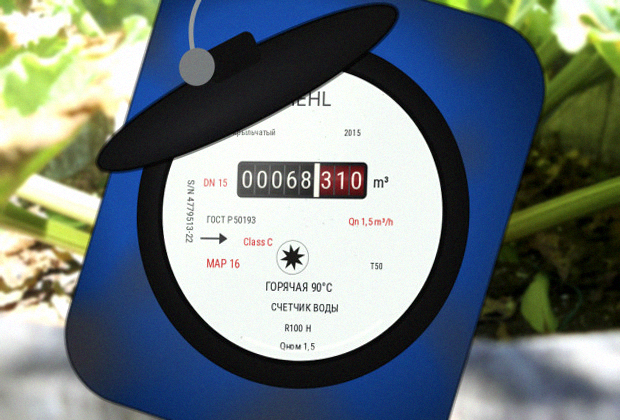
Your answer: {"value": 68.310, "unit": "m³"}
